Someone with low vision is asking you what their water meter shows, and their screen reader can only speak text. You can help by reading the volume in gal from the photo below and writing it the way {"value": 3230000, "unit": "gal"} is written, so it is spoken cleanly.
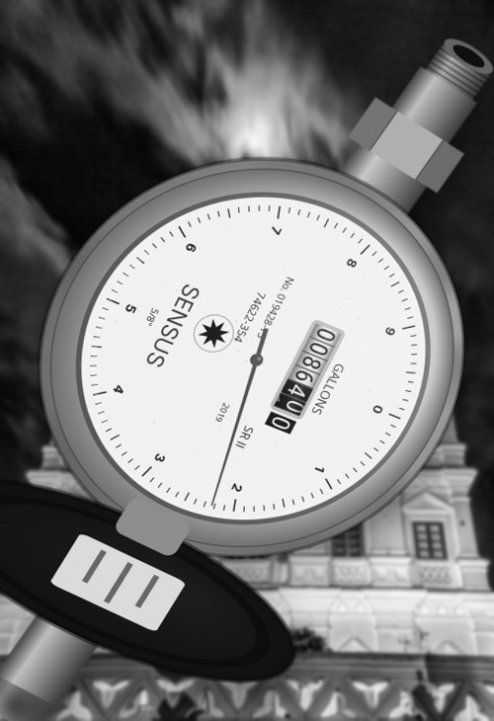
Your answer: {"value": 86402.2, "unit": "gal"}
